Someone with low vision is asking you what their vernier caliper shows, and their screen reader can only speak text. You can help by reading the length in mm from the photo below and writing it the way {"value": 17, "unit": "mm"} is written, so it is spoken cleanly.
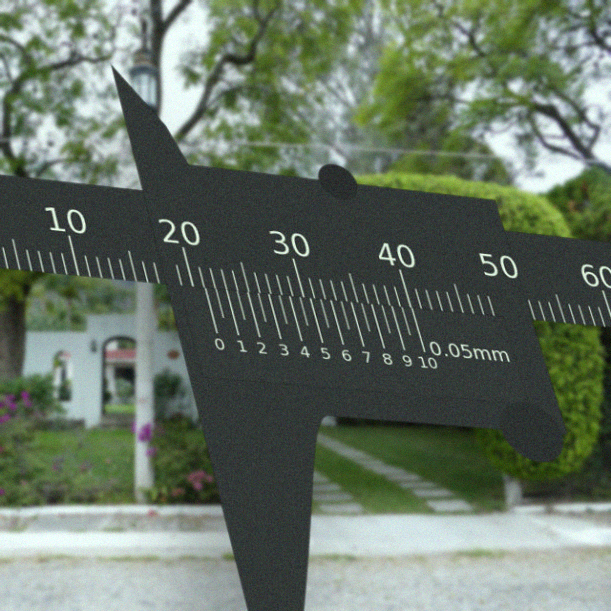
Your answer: {"value": 21.1, "unit": "mm"}
